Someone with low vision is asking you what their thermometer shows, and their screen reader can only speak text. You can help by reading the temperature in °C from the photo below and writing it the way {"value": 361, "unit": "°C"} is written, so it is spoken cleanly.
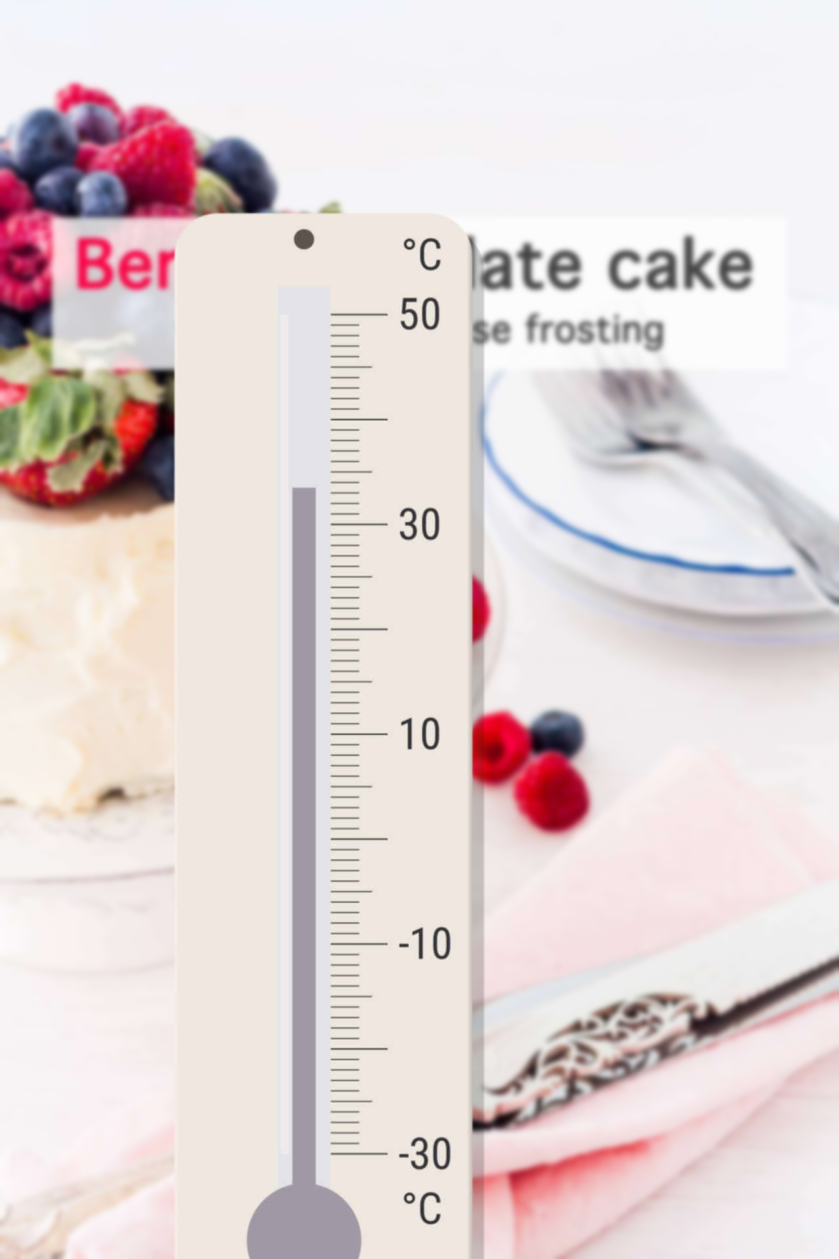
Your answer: {"value": 33.5, "unit": "°C"}
